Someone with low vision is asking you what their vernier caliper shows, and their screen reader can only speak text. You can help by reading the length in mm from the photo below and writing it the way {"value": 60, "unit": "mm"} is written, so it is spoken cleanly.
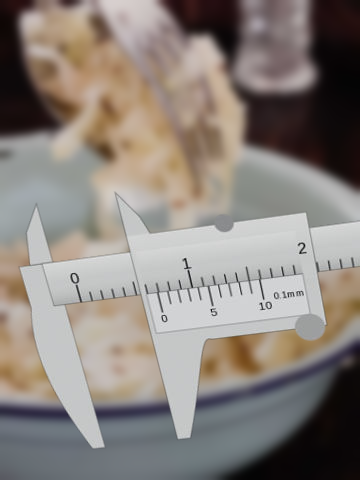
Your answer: {"value": 6.9, "unit": "mm"}
